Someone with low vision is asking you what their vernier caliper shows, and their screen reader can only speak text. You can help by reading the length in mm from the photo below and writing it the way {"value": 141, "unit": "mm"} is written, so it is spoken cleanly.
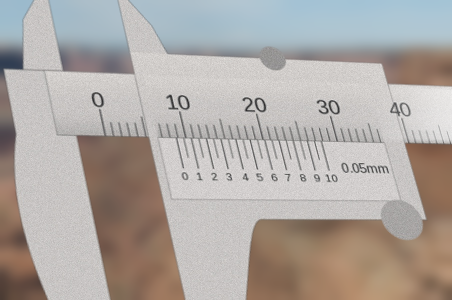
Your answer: {"value": 8.8, "unit": "mm"}
